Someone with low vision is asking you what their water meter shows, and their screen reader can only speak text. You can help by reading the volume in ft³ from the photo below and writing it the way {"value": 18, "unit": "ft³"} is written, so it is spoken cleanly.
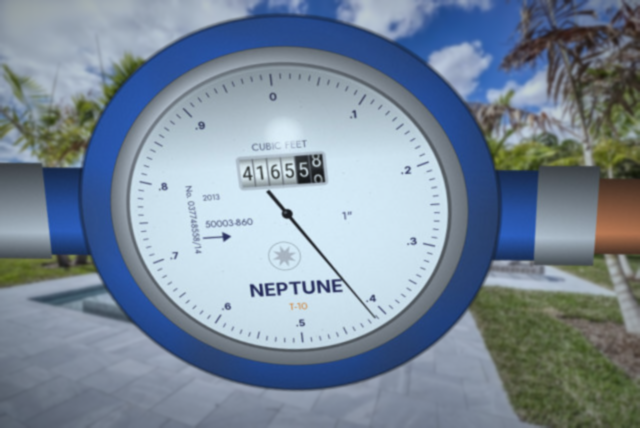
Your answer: {"value": 416558.41, "unit": "ft³"}
